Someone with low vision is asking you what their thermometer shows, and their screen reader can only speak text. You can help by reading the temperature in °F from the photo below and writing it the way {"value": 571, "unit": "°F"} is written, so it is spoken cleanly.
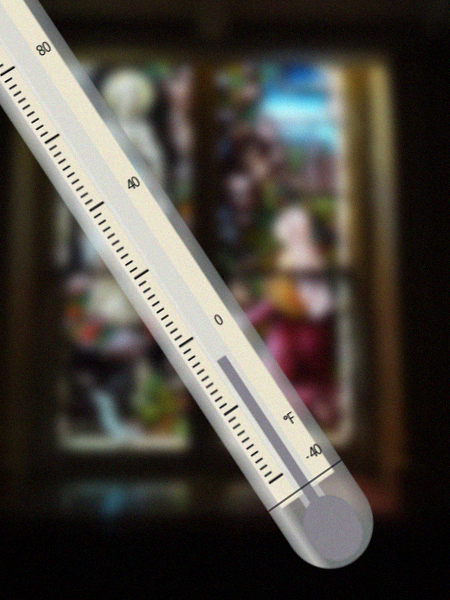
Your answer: {"value": -8, "unit": "°F"}
